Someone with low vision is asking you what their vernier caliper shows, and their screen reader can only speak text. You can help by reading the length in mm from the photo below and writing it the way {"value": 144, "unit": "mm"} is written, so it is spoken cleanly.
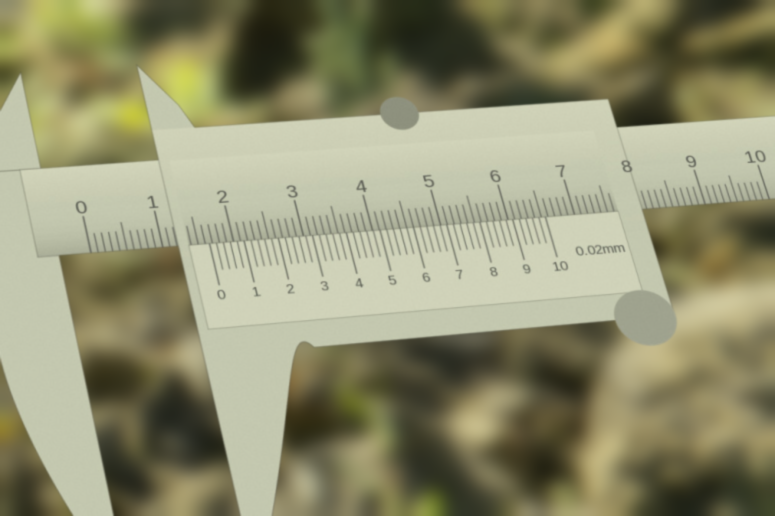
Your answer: {"value": 16.6, "unit": "mm"}
